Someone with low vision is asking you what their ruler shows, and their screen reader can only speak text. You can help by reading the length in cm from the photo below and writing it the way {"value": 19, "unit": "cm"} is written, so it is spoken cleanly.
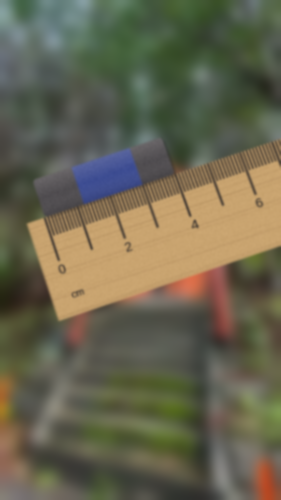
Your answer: {"value": 4, "unit": "cm"}
